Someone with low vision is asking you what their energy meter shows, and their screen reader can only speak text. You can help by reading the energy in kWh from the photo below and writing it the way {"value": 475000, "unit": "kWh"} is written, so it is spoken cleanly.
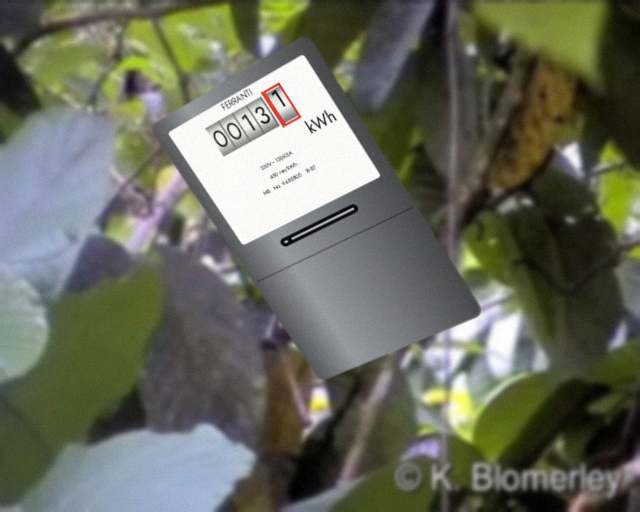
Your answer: {"value": 13.1, "unit": "kWh"}
